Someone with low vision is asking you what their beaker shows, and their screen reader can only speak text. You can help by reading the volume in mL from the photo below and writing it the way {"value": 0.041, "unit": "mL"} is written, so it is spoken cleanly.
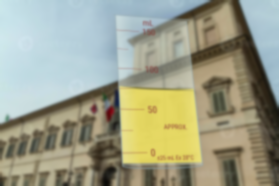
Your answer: {"value": 75, "unit": "mL"}
